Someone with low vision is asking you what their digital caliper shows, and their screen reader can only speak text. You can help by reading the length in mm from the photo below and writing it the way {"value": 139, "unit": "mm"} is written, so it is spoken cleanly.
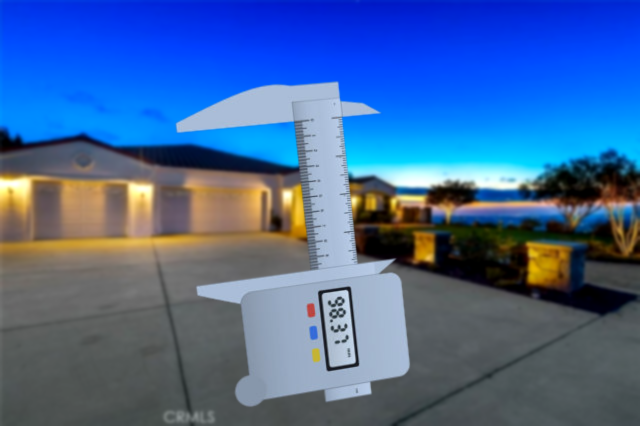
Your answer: {"value": 98.37, "unit": "mm"}
